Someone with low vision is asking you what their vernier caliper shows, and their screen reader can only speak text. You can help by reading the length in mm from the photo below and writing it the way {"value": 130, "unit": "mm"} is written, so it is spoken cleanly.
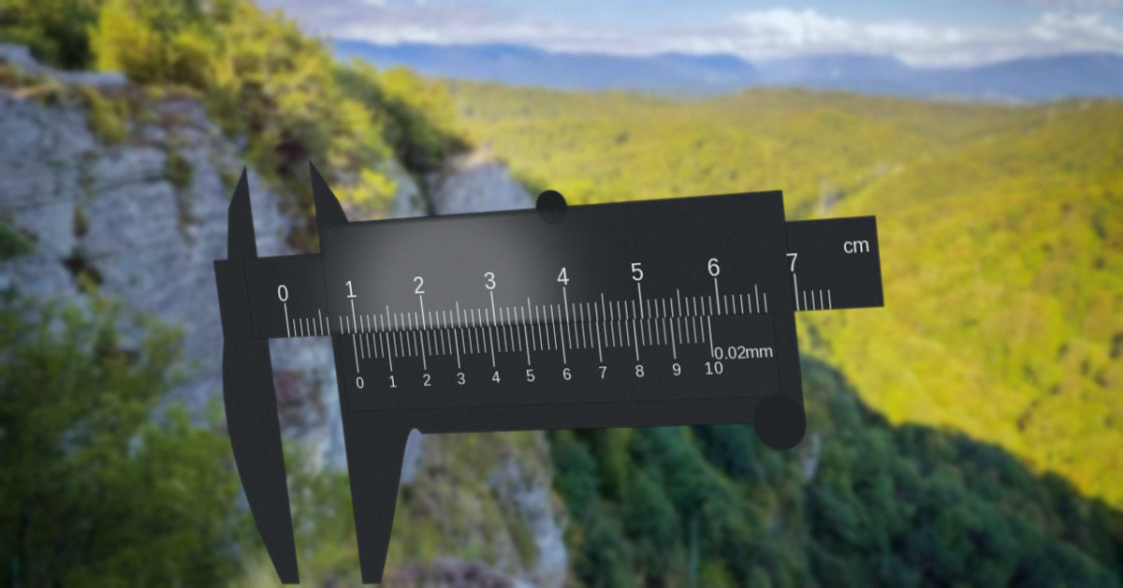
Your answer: {"value": 9.6, "unit": "mm"}
